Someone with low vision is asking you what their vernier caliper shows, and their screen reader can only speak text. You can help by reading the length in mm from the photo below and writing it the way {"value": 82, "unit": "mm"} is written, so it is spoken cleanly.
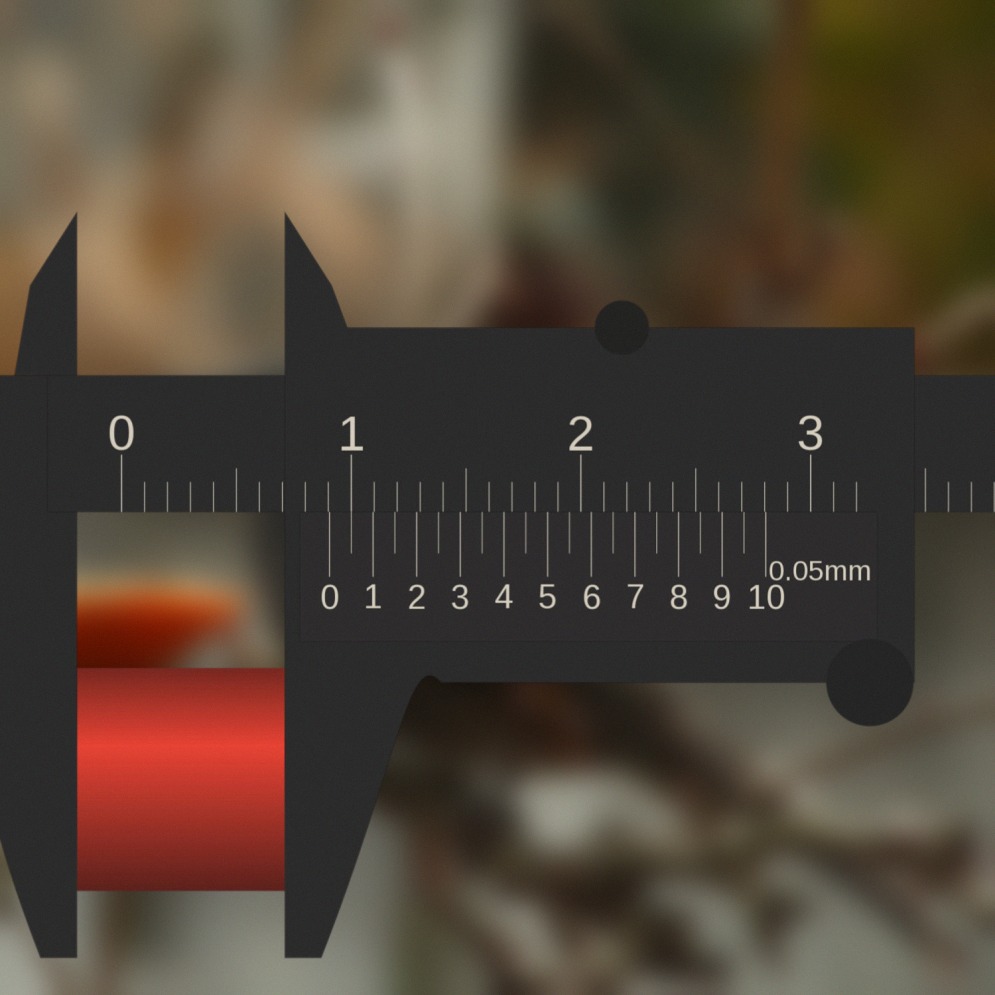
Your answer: {"value": 9.05, "unit": "mm"}
